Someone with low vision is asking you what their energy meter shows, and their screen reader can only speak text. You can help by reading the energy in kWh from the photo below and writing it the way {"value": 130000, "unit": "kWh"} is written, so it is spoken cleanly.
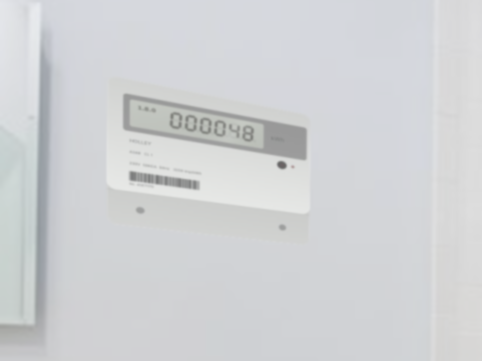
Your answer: {"value": 48, "unit": "kWh"}
